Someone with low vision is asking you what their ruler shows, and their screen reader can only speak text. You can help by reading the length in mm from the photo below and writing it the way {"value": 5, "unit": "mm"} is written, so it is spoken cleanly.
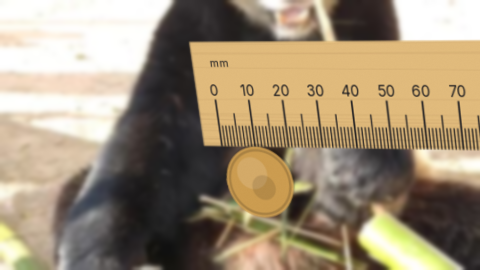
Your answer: {"value": 20, "unit": "mm"}
